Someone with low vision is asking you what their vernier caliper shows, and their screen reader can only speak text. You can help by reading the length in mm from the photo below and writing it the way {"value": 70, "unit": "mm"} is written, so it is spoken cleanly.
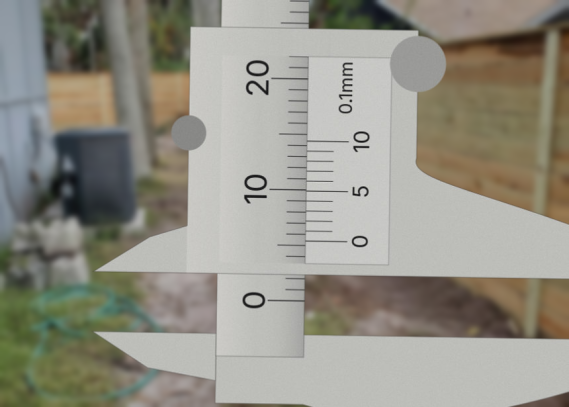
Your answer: {"value": 5.4, "unit": "mm"}
